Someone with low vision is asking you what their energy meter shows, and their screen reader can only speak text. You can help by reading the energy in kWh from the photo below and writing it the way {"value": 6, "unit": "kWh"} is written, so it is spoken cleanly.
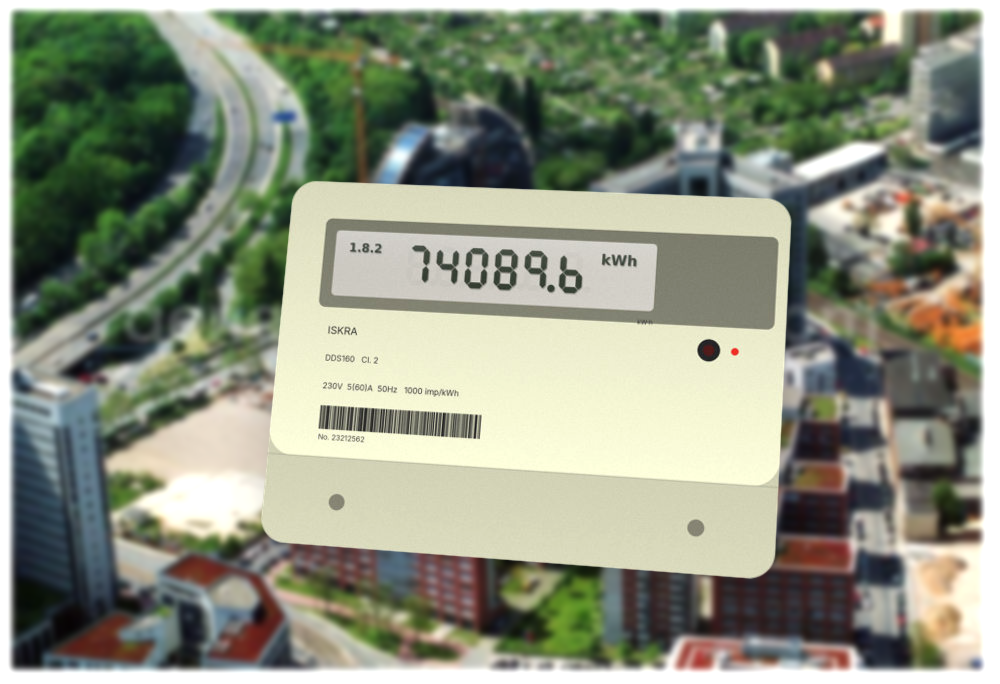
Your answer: {"value": 74089.6, "unit": "kWh"}
